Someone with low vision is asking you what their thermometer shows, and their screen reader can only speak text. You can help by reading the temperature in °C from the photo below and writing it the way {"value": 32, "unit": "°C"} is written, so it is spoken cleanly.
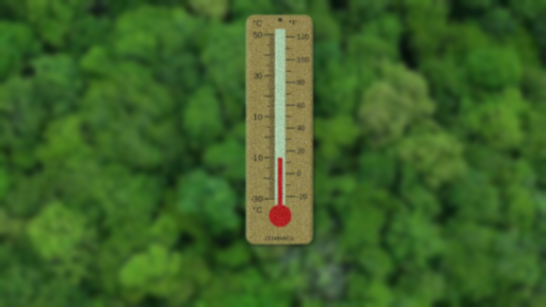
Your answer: {"value": -10, "unit": "°C"}
